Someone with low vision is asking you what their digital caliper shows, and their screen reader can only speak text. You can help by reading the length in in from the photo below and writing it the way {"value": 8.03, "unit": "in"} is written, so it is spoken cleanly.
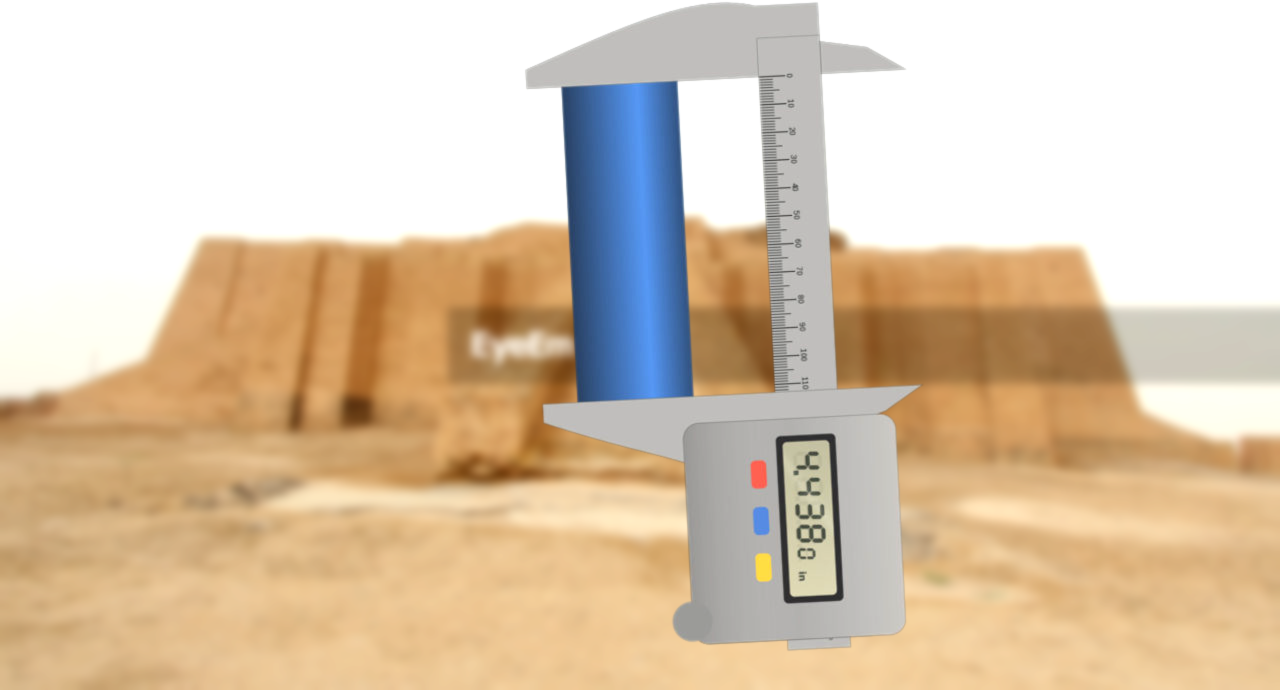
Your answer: {"value": 4.4380, "unit": "in"}
